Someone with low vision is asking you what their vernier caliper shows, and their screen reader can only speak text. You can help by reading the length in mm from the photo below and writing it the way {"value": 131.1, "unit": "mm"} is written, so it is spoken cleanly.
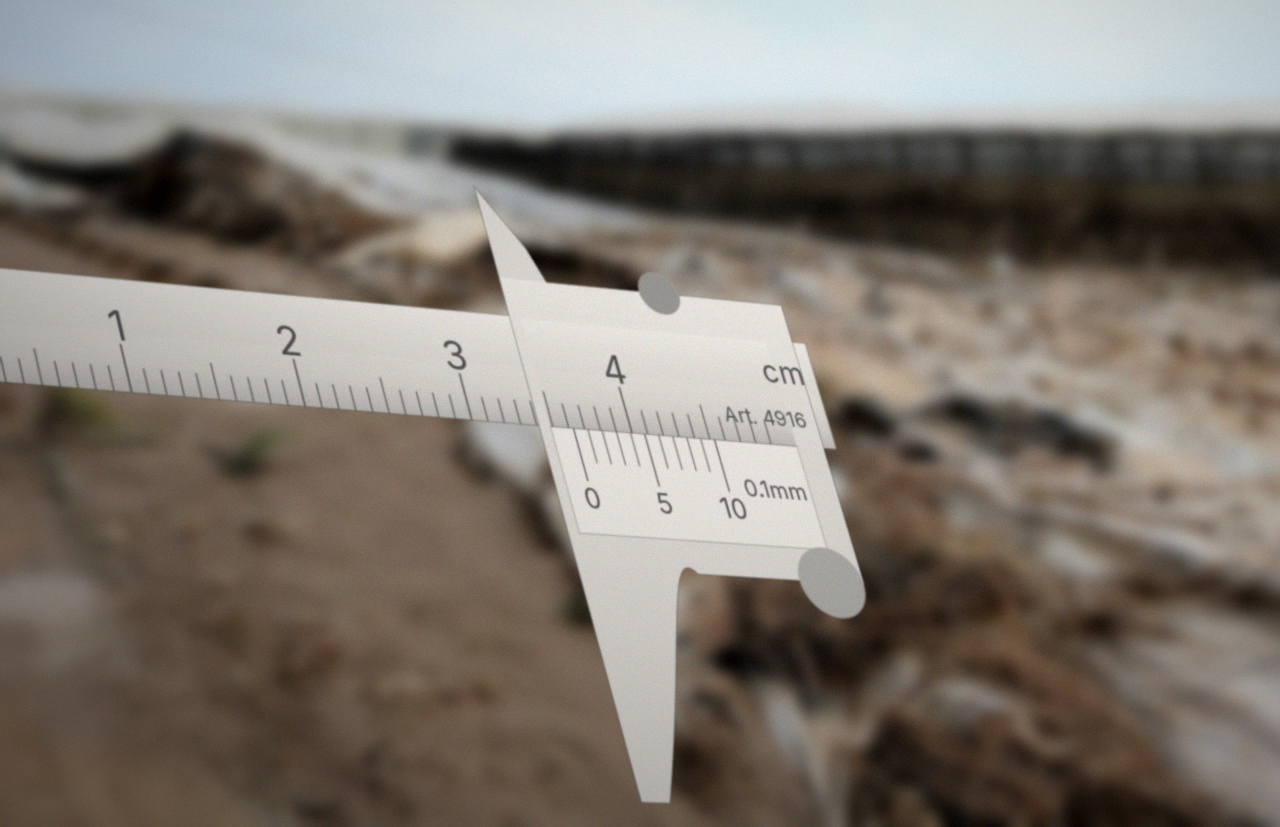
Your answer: {"value": 36.3, "unit": "mm"}
